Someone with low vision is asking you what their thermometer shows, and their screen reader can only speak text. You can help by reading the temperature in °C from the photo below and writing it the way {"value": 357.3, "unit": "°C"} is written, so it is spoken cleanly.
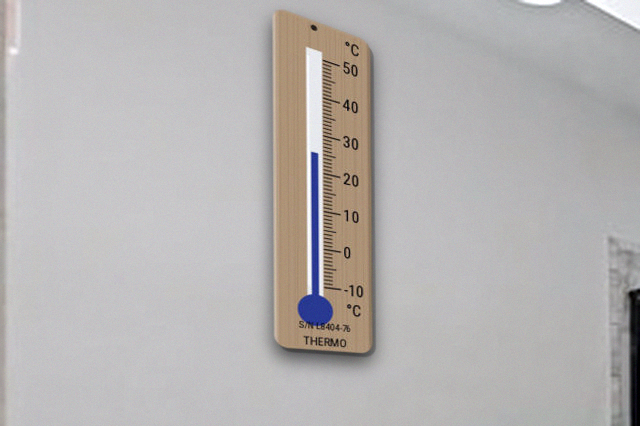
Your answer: {"value": 25, "unit": "°C"}
